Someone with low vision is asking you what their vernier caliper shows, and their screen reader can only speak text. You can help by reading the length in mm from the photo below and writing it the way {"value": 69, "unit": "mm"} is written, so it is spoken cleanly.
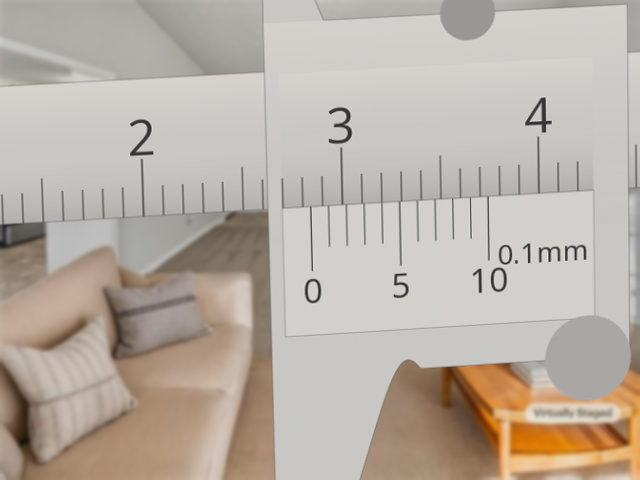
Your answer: {"value": 28.4, "unit": "mm"}
